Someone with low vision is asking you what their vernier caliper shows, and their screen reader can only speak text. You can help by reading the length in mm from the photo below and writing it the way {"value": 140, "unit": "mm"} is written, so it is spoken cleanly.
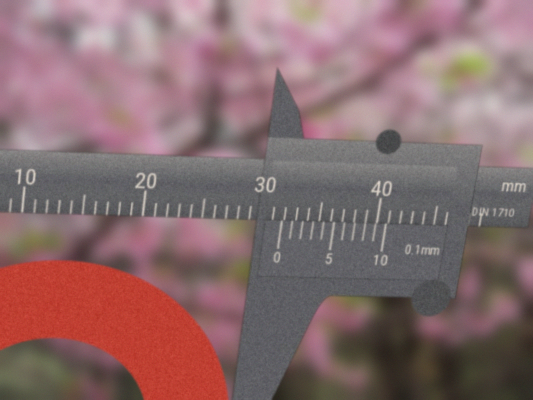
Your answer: {"value": 31.8, "unit": "mm"}
